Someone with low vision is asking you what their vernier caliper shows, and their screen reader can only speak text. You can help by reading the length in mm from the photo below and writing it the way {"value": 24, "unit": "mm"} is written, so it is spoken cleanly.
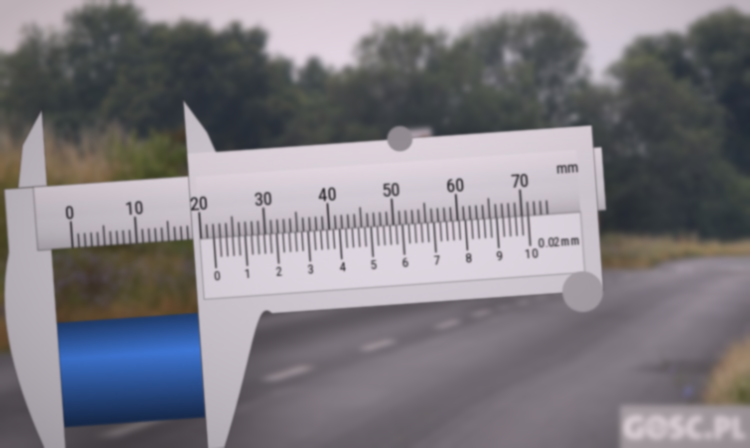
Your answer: {"value": 22.0, "unit": "mm"}
